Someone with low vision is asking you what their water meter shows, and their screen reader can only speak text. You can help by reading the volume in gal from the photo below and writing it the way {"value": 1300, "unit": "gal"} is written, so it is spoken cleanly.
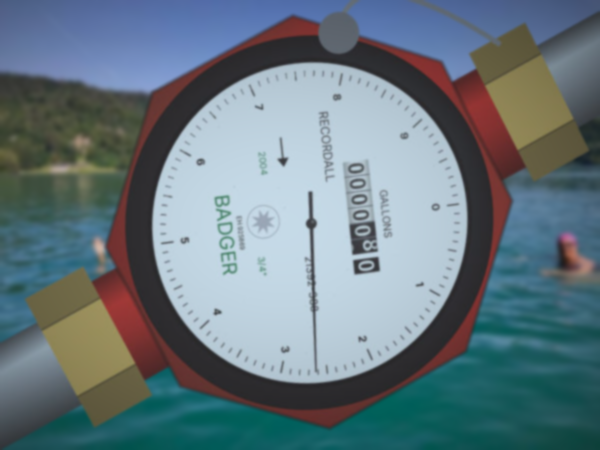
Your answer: {"value": 82.6, "unit": "gal"}
